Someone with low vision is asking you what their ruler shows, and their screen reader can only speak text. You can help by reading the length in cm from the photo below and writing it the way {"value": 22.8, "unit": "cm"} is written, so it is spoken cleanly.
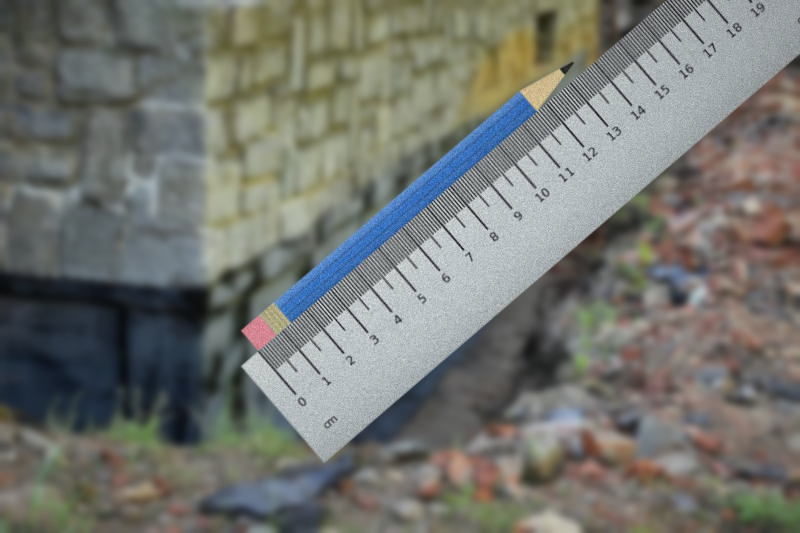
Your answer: {"value": 13.5, "unit": "cm"}
